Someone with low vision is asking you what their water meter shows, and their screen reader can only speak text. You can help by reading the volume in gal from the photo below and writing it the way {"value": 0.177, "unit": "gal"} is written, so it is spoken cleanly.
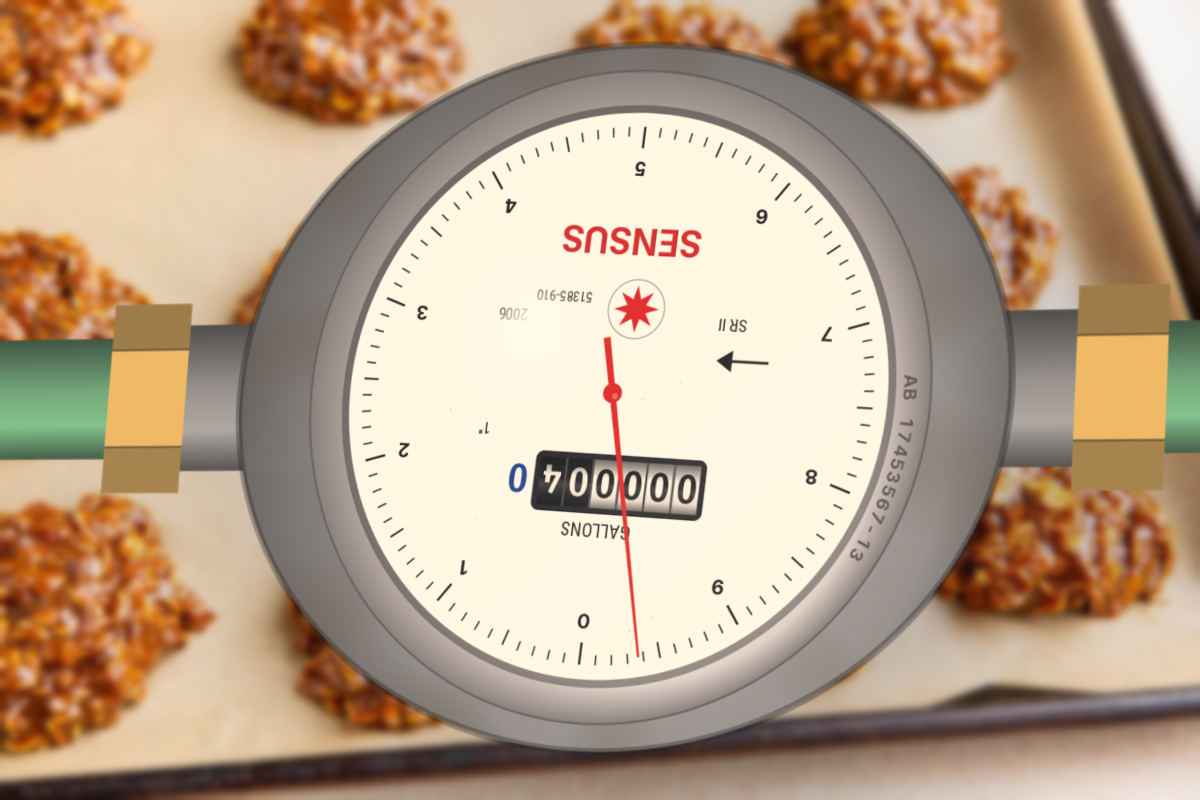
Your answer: {"value": 39.6, "unit": "gal"}
